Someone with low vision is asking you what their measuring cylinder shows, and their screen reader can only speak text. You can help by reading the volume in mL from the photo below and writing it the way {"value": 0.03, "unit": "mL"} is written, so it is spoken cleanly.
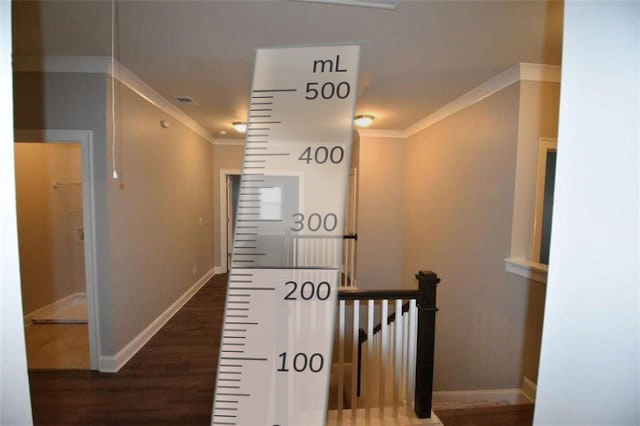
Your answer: {"value": 230, "unit": "mL"}
